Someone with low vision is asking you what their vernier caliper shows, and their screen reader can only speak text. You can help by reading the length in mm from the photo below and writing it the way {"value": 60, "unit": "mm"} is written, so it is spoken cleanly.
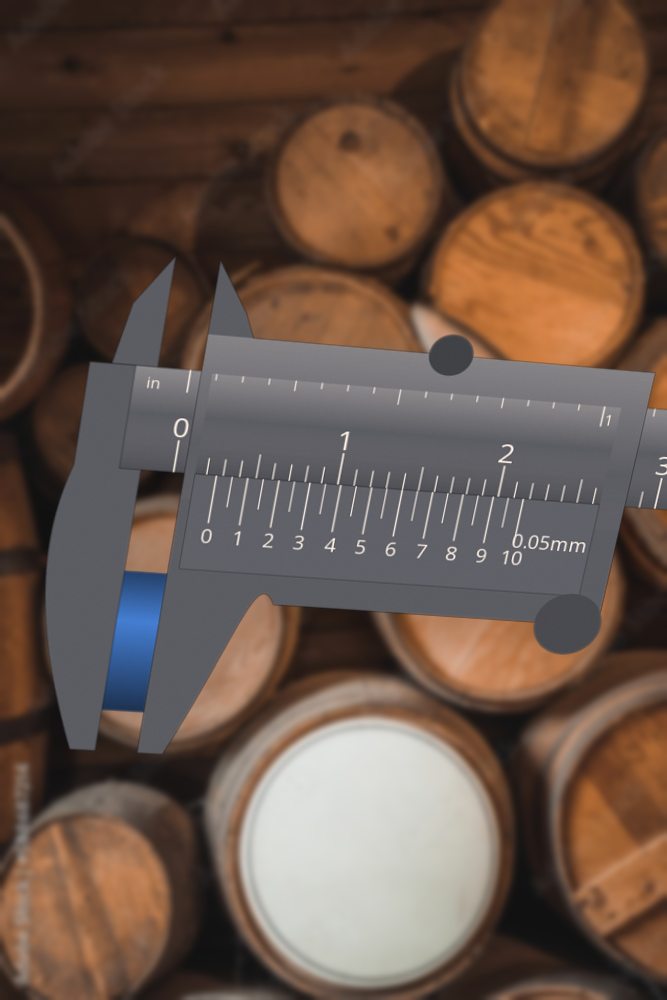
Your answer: {"value": 2.6, "unit": "mm"}
